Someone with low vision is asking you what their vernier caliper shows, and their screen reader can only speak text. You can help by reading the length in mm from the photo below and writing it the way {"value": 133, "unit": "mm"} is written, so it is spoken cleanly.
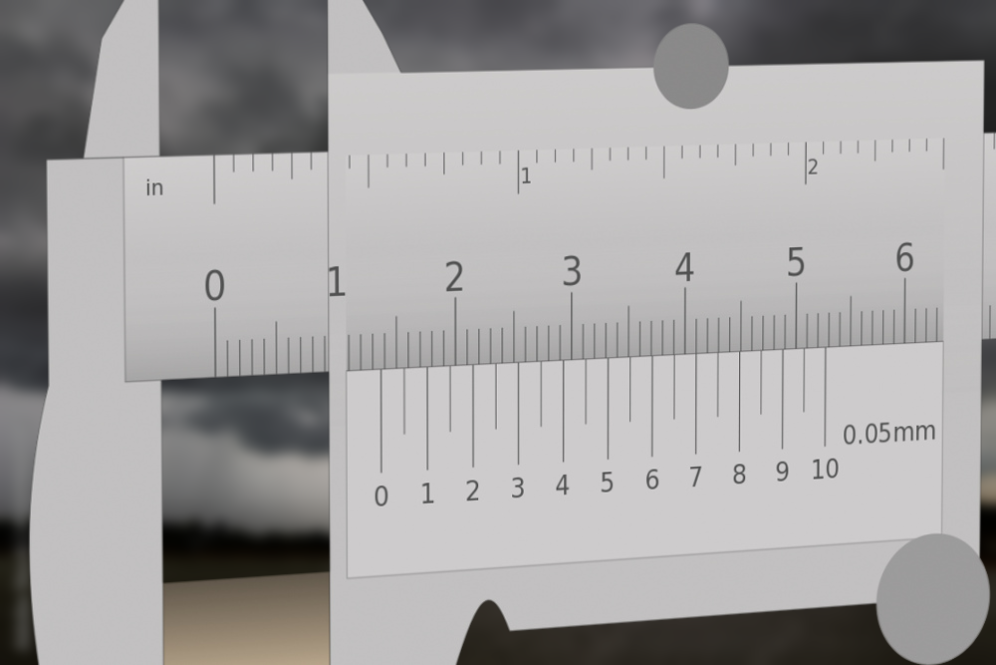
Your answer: {"value": 13.7, "unit": "mm"}
